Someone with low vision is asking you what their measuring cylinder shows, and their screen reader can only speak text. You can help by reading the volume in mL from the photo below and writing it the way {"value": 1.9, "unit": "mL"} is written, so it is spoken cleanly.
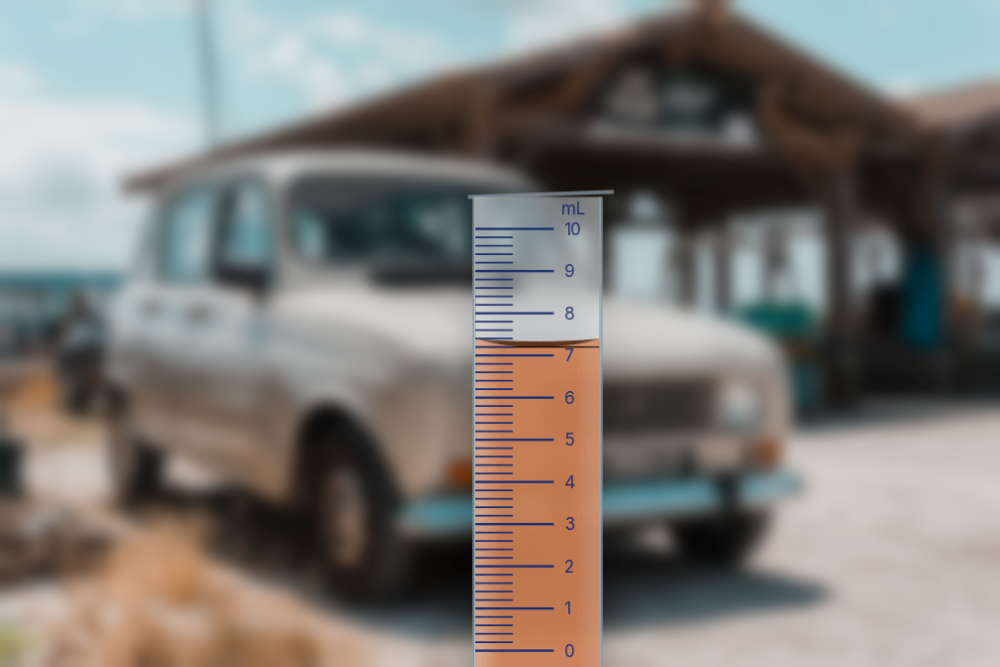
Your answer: {"value": 7.2, "unit": "mL"}
